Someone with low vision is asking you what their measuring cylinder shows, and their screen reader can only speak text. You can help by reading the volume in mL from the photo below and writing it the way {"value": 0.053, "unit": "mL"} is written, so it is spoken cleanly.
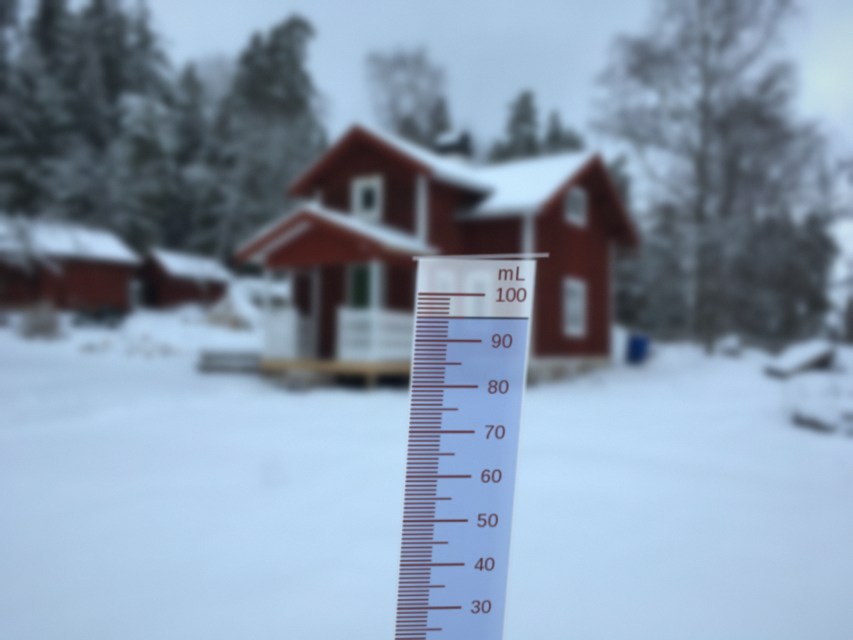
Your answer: {"value": 95, "unit": "mL"}
